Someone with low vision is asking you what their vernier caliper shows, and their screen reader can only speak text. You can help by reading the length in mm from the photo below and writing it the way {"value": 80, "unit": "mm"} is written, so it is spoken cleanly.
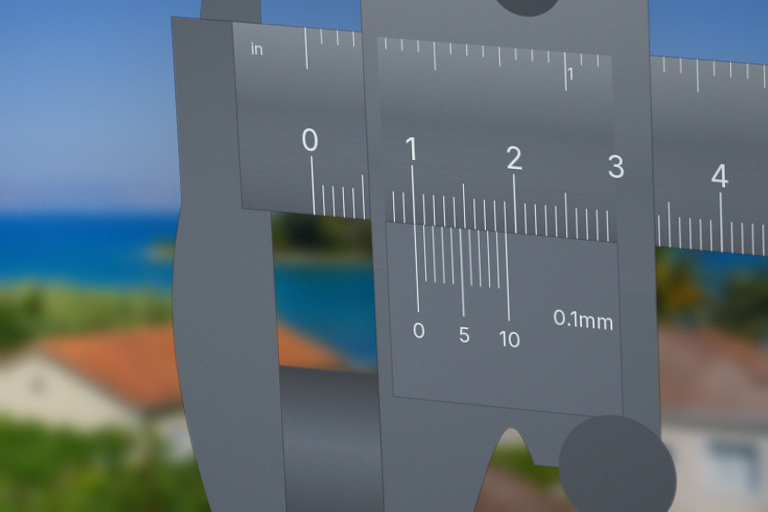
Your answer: {"value": 10.0, "unit": "mm"}
